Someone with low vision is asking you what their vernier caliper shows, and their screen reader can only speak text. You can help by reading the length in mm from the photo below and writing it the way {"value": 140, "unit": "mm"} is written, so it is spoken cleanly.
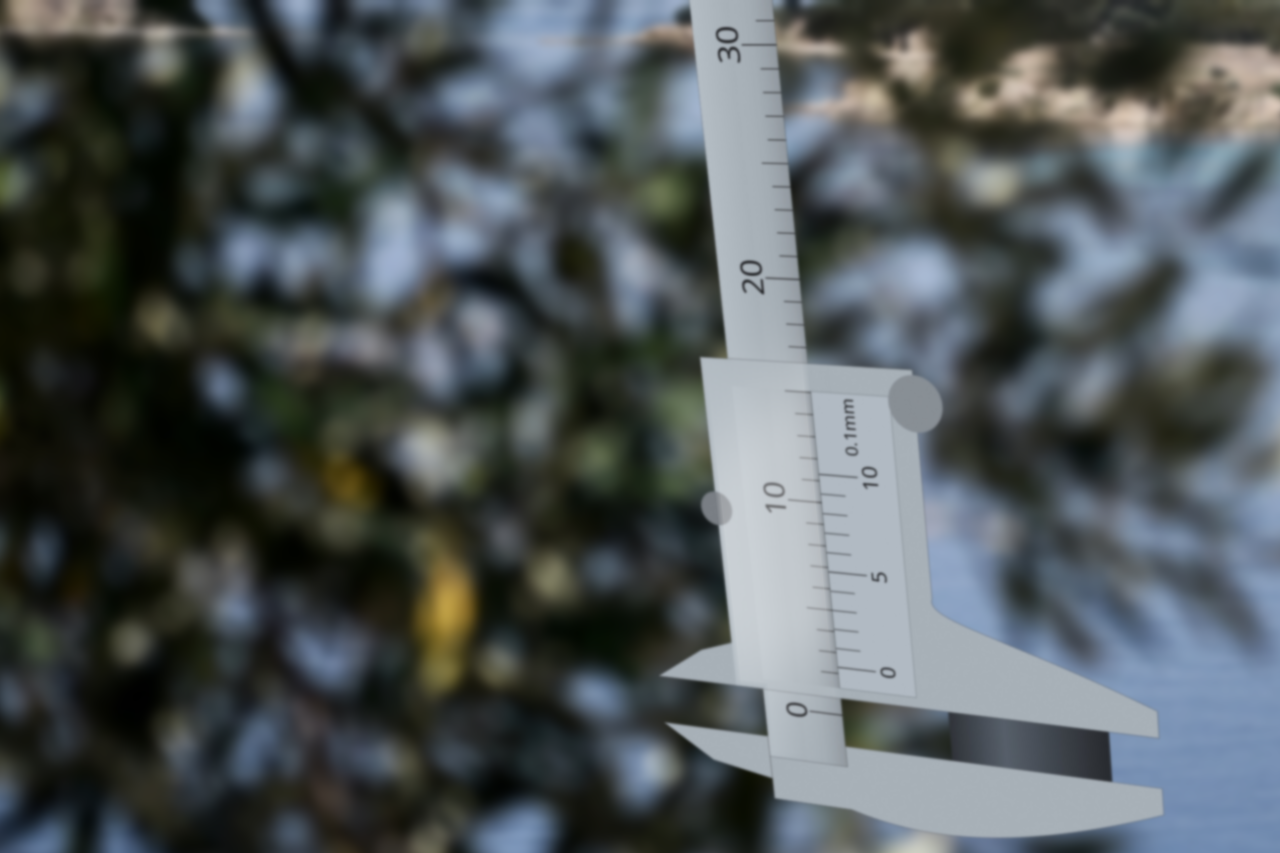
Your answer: {"value": 2.3, "unit": "mm"}
